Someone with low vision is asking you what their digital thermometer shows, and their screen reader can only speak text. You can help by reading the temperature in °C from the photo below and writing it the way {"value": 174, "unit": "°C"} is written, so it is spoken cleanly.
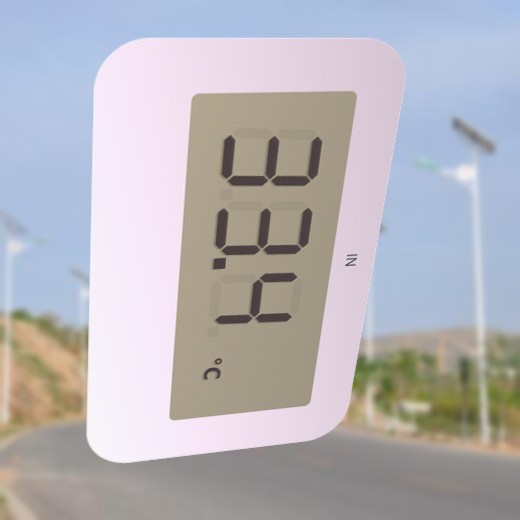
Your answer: {"value": 33.4, "unit": "°C"}
